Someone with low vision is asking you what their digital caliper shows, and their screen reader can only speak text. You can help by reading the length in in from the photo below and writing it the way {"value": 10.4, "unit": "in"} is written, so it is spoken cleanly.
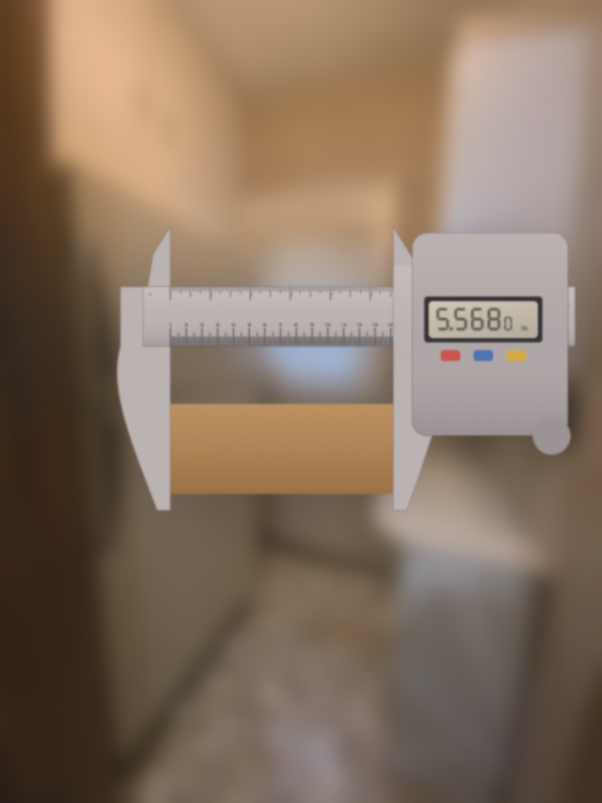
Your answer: {"value": 5.5680, "unit": "in"}
